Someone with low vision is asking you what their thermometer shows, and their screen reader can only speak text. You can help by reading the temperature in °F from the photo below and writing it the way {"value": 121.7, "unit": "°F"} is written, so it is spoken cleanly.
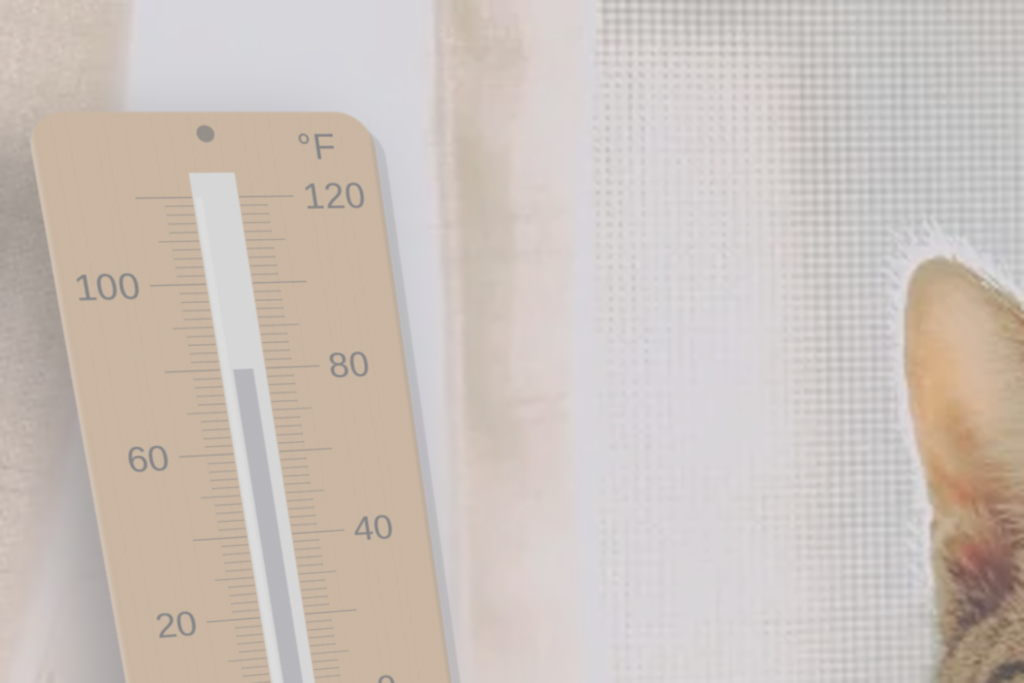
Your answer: {"value": 80, "unit": "°F"}
